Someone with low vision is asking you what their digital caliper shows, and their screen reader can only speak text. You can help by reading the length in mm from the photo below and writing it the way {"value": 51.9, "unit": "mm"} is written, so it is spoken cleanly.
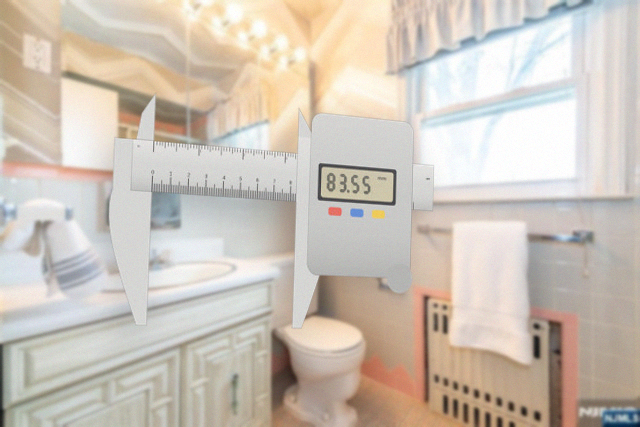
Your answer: {"value": 83.55, "unit": "mm"}
